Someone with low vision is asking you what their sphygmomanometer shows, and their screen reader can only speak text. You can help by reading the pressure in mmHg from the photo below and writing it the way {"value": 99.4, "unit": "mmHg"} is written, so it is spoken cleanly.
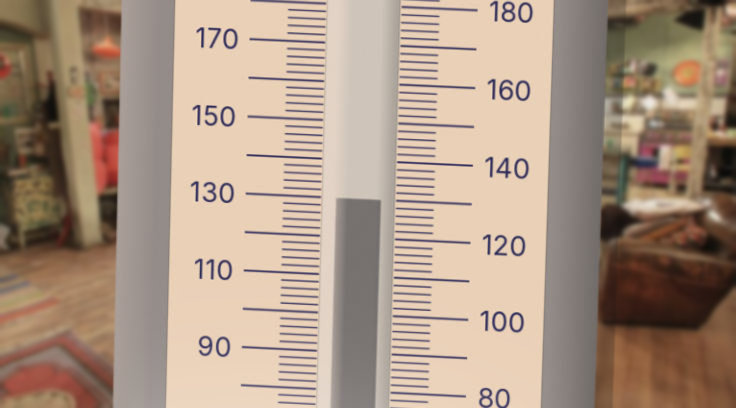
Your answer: {"value": 130, "unit": "mmHg"}
